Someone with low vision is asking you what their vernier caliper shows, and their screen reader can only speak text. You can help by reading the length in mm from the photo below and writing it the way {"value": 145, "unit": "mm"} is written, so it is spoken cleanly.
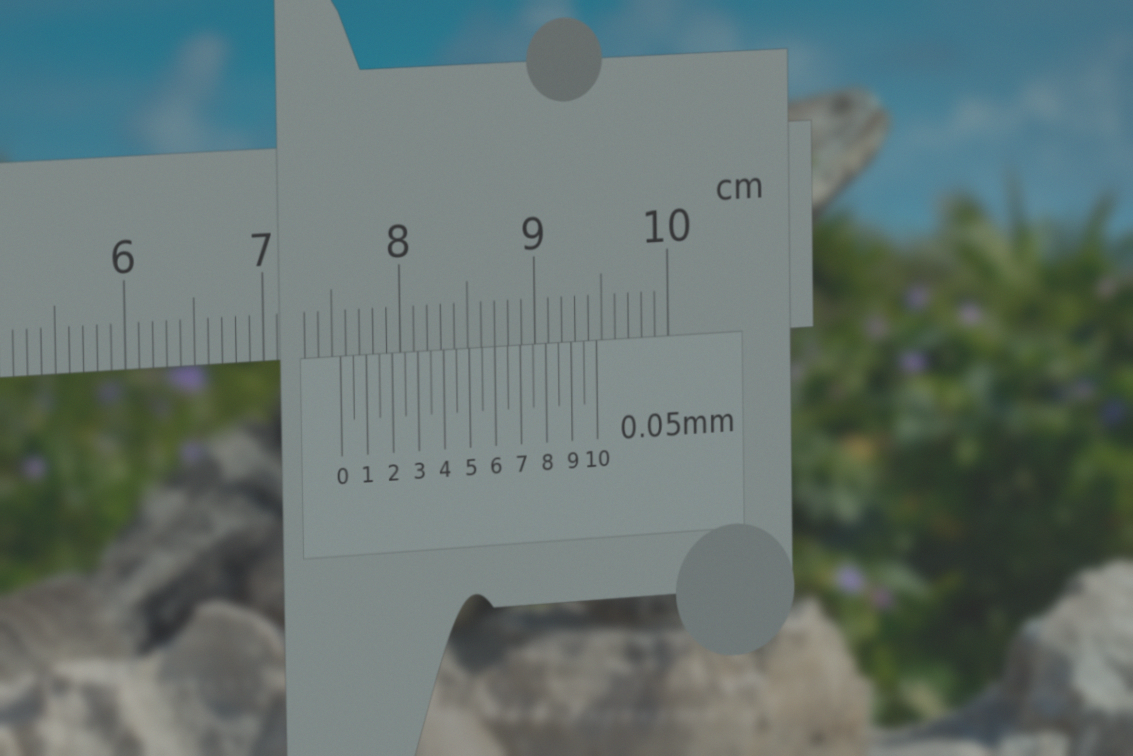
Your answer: {"value": 75.6, "unit": "mm"}
